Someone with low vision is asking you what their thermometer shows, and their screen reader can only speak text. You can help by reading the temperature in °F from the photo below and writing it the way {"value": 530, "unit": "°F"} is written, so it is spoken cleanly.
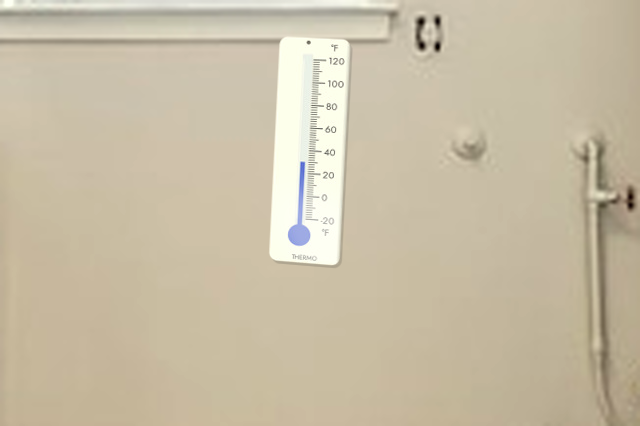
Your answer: {"value": 30, "unit": "°F"}
